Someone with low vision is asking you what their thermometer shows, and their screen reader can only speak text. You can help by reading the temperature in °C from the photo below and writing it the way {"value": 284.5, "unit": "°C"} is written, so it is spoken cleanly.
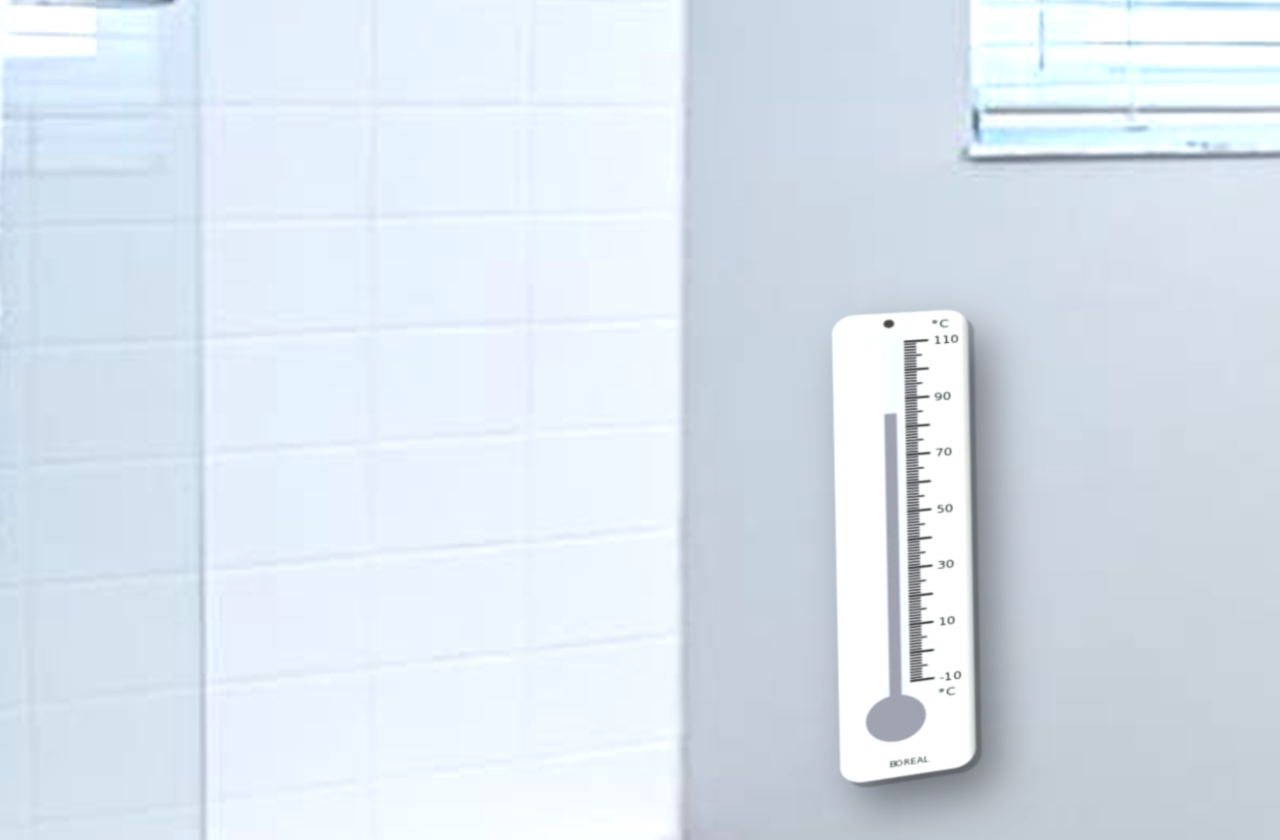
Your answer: {"value": 85, "unit": "°C"}
